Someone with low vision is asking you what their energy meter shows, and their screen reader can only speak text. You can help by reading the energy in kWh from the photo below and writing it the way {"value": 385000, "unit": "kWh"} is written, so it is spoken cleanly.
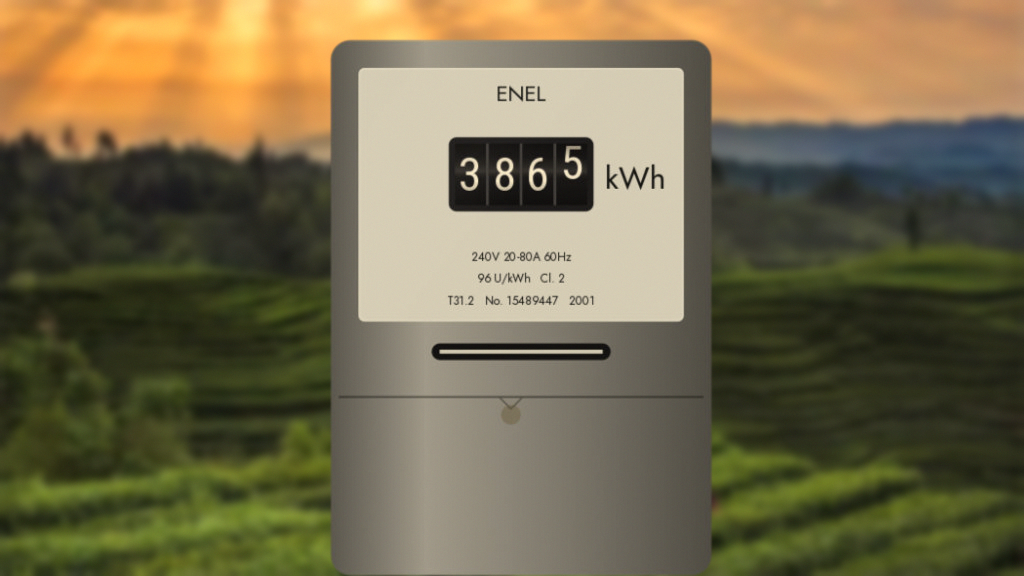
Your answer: {"value": 3865, "unit": "kWh"}
